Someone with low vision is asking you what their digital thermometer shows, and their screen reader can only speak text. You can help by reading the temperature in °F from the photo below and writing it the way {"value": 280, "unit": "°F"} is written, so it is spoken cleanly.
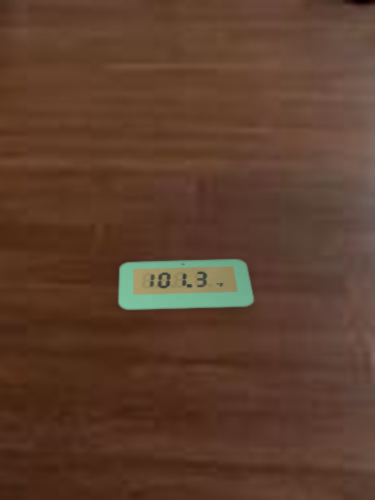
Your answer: {"value": 101.3, "unit": "°F"}
